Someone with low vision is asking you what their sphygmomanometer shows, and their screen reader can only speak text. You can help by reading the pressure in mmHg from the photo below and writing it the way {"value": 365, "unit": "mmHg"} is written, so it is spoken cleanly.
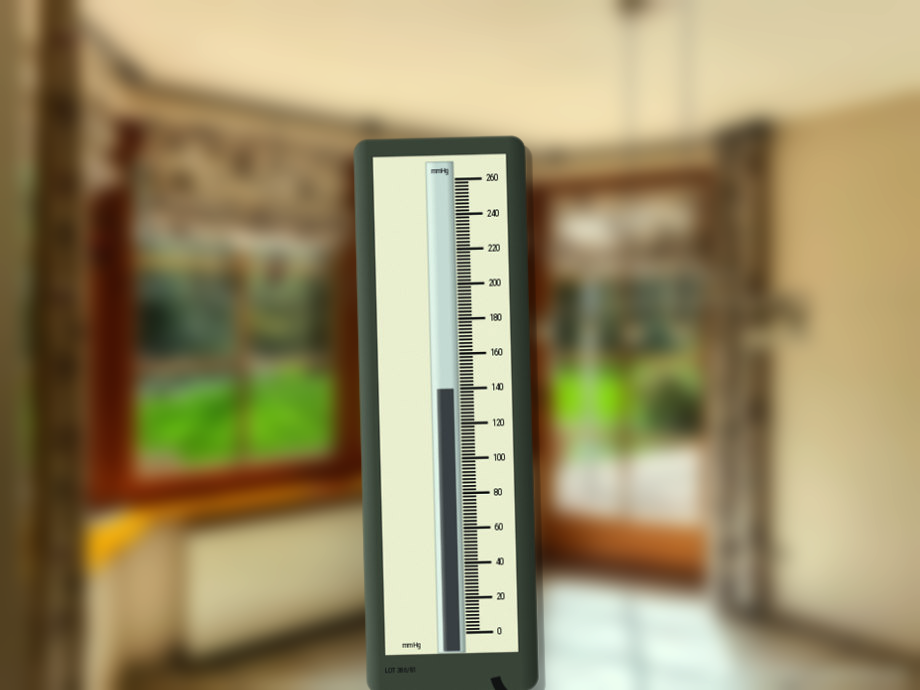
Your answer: {"value": 140, "unit": "mmHg"}
